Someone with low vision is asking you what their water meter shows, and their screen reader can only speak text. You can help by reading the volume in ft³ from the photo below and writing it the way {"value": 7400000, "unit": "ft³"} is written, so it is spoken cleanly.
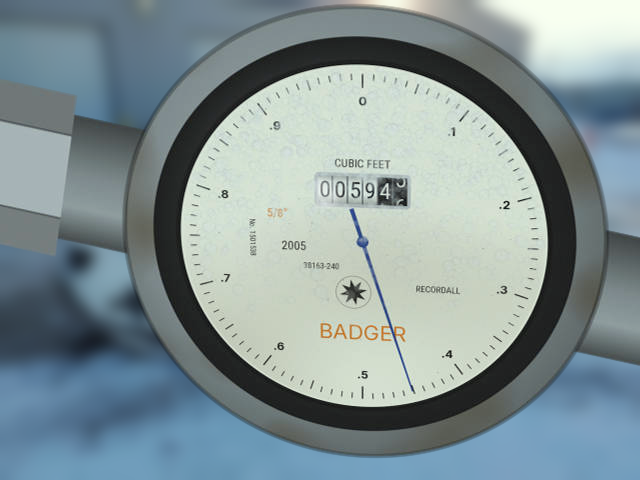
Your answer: {"value": 5945.45, "unit": "ft³"}
